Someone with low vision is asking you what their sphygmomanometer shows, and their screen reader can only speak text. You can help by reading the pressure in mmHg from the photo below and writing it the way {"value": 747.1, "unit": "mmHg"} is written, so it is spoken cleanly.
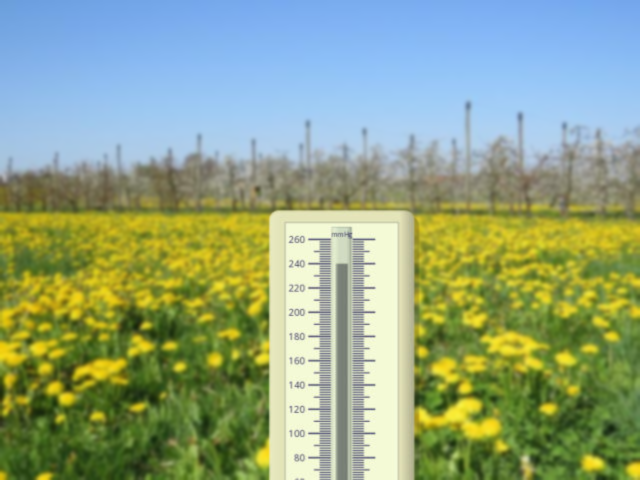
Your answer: {"value": 240, "unit": "mmHg"}
